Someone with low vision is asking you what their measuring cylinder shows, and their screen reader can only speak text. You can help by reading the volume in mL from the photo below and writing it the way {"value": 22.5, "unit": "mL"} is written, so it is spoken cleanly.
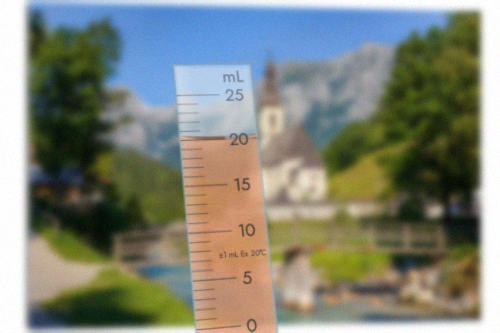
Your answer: {"value": 20, "unit": "mL"}
